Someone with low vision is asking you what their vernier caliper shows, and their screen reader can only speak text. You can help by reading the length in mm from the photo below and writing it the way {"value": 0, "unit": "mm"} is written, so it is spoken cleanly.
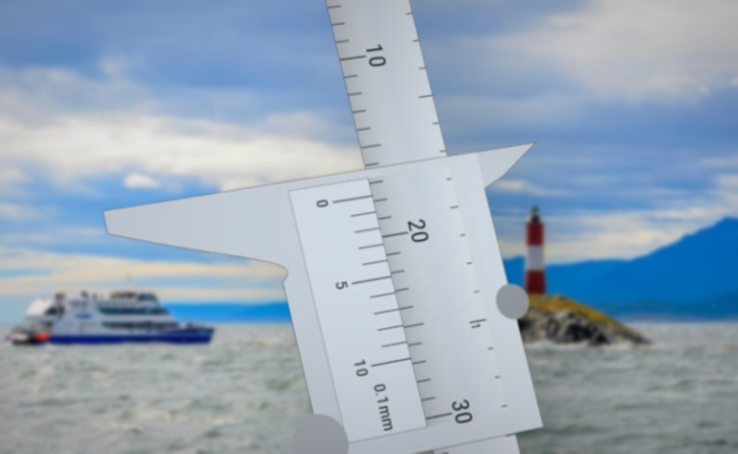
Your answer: {"value": 17.7, "unit": "mm"}
